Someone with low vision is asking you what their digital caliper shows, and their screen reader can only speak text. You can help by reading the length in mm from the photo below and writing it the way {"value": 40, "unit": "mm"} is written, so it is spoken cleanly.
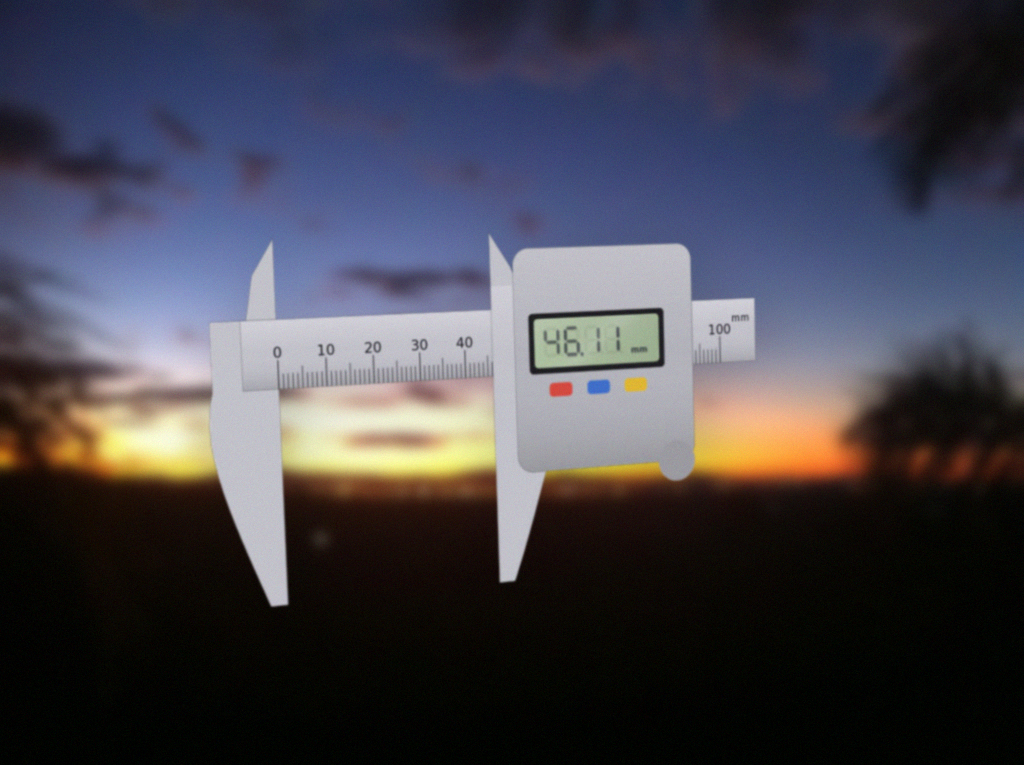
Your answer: {"value": 46.11, "unit": "mm"}
